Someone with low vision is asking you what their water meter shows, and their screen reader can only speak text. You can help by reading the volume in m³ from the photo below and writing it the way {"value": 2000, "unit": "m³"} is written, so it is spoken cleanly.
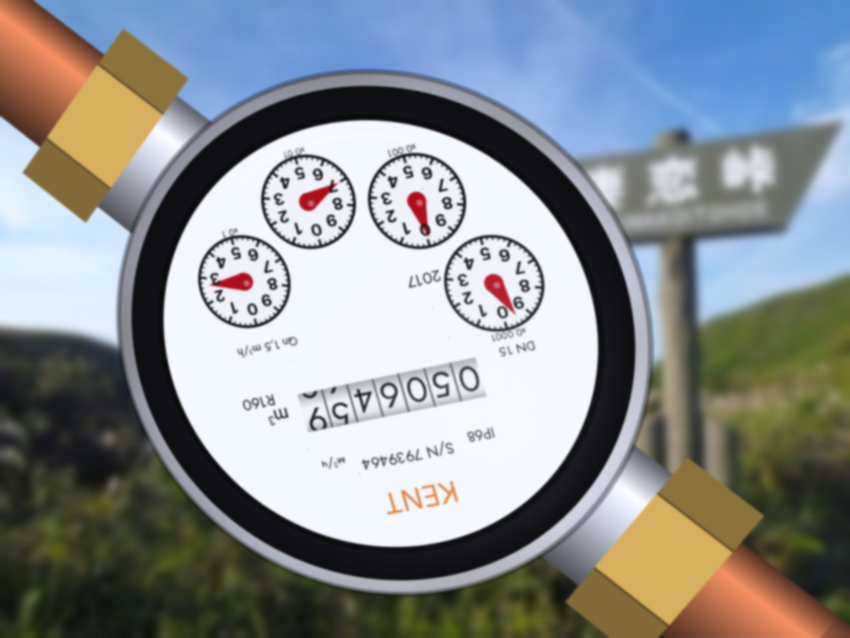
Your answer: {"value": 506459.2699, "unit": "m³"}
